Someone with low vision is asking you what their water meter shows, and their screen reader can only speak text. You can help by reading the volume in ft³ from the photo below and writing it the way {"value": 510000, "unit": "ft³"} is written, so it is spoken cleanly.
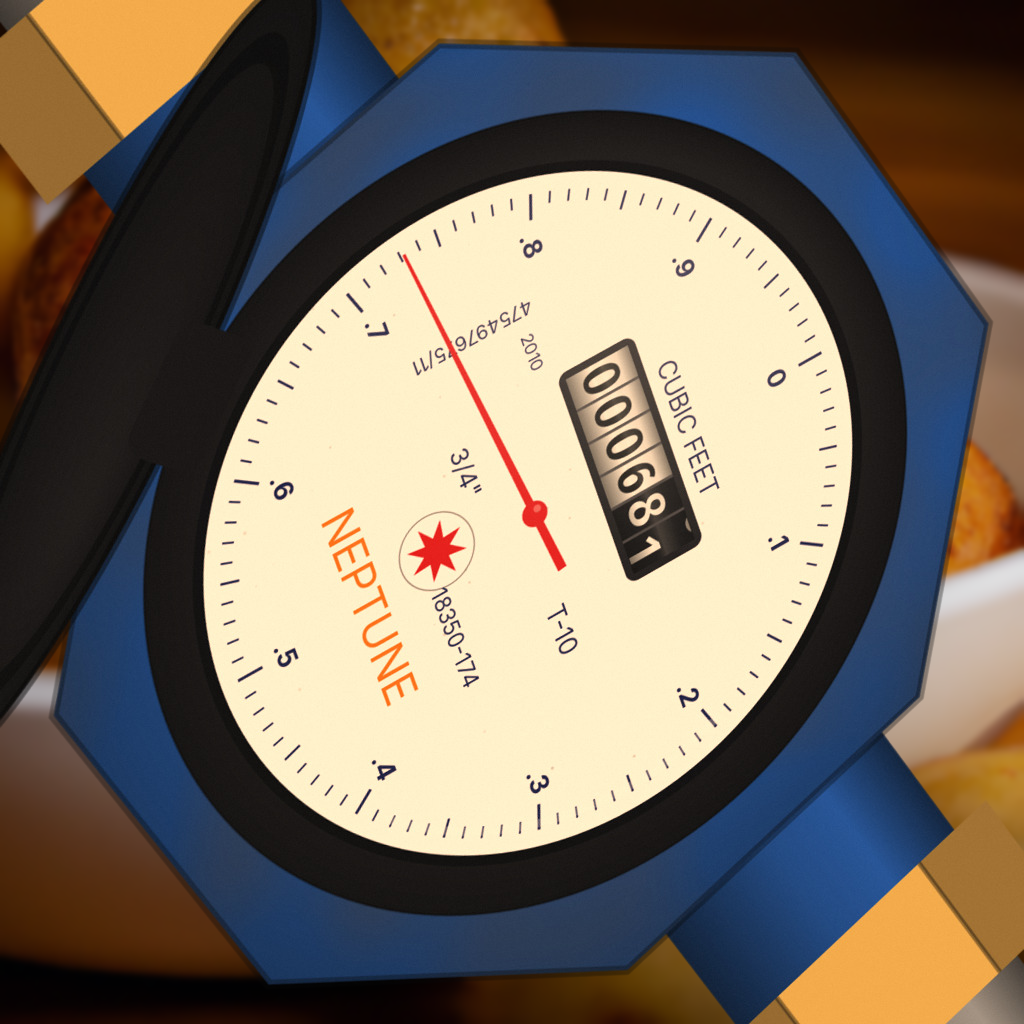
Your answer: {"value": 680.73, "unit": "ft³"}
